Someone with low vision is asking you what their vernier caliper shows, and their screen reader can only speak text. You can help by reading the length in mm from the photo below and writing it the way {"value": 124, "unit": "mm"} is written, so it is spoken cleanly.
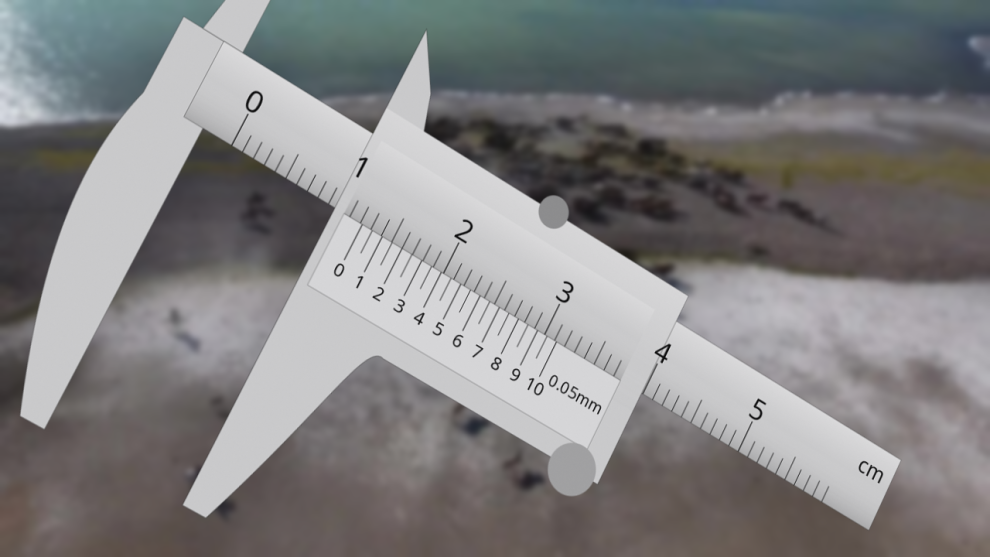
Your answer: {"value": 12.2, "unit": "mm"}
